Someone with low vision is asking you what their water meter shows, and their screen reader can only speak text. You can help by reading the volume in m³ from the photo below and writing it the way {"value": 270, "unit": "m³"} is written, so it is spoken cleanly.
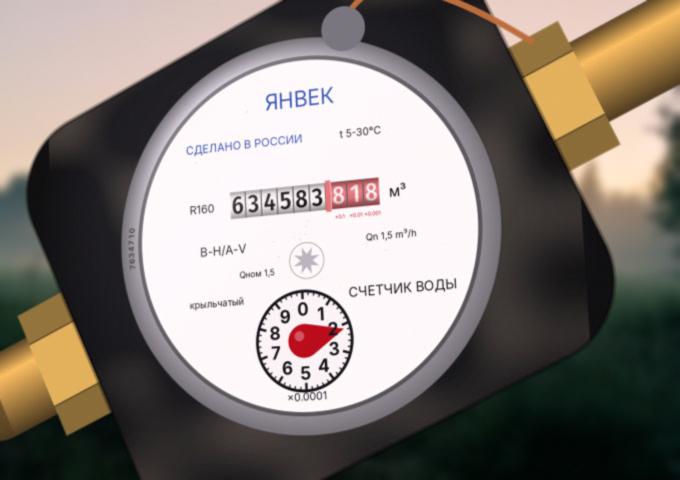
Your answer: {"value": 634583.8182, "unit": "m³"}
